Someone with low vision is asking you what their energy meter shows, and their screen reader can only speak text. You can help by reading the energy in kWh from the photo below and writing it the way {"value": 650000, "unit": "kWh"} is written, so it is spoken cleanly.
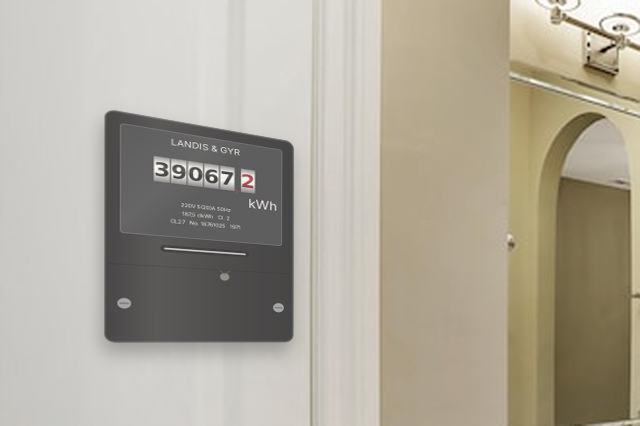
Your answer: {"value": 39067.2, "unit": "kWh"}
